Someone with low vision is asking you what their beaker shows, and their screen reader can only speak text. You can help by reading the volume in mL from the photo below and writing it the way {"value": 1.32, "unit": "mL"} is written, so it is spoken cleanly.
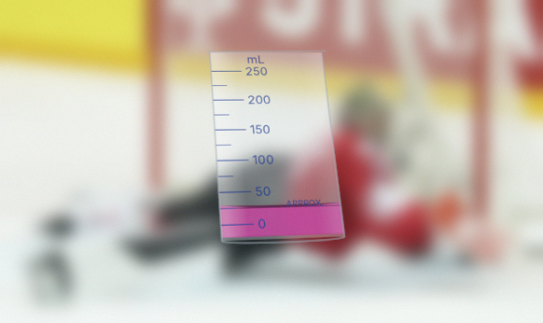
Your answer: {"value": 25, "unit": "mL"}
